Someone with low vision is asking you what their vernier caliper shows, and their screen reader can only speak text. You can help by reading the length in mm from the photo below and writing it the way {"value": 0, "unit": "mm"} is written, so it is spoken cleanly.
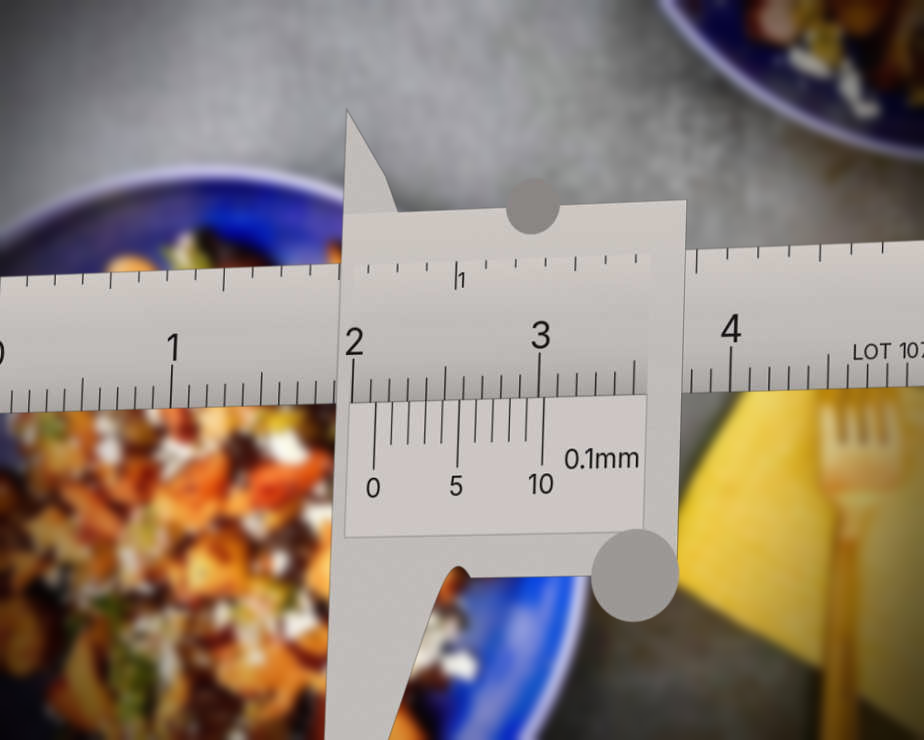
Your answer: {"value": 21.3, "unit": "mm"}
